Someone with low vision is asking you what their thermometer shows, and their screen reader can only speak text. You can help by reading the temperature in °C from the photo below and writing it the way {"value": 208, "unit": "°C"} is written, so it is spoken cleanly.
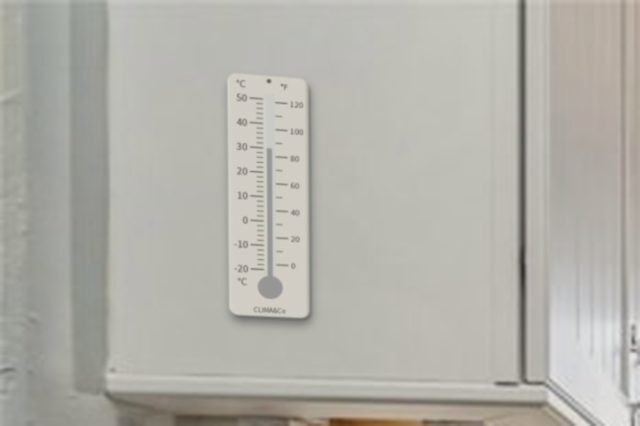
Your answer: {"value": 30, "unit": "°C"}
